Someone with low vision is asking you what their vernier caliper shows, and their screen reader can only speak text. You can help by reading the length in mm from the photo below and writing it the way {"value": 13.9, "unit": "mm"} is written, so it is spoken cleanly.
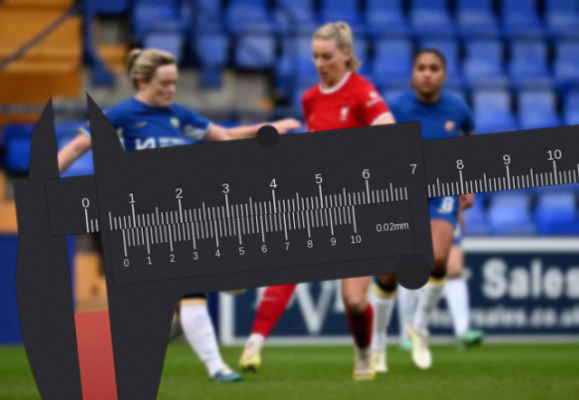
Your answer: {"value": 7.5, "unit": "mm"}
